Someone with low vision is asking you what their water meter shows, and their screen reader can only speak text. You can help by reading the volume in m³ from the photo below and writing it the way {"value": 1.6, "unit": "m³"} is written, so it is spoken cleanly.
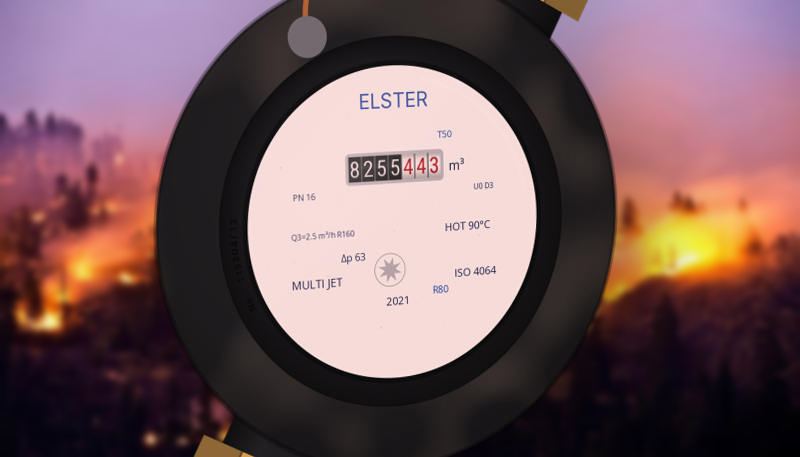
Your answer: {"value": 8255.443, "unit": "m³"}
